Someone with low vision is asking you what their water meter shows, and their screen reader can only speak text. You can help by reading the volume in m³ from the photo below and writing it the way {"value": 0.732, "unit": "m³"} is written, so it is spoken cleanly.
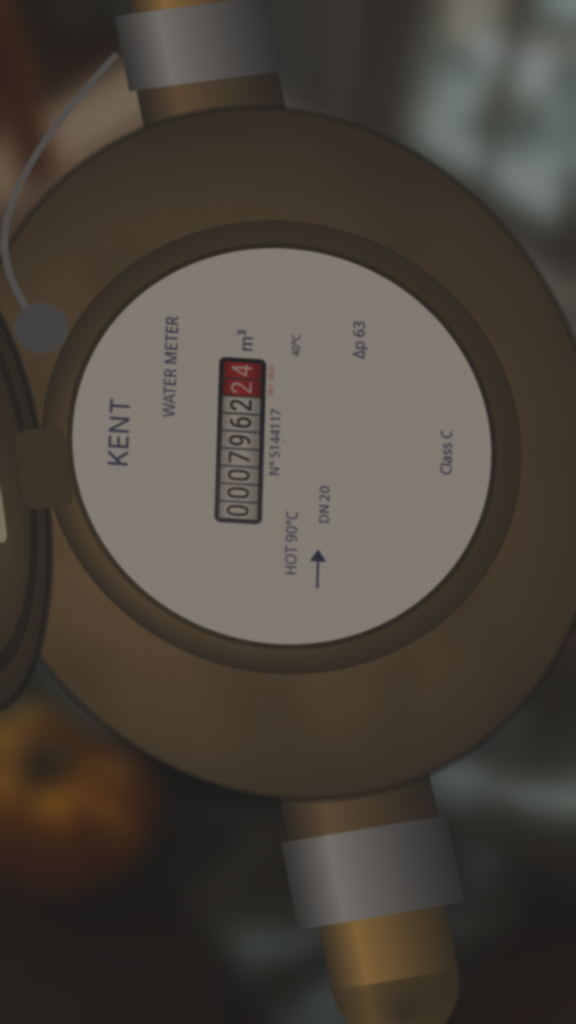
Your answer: {"value": 7962.24, "unit": "m³"}
